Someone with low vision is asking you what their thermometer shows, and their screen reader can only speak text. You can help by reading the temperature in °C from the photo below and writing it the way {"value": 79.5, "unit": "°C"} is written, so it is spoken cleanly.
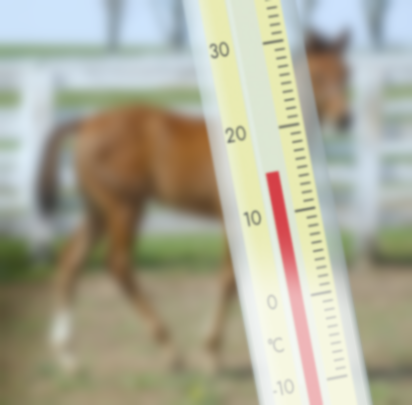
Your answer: {"value": 15, "unit": "°C"}
